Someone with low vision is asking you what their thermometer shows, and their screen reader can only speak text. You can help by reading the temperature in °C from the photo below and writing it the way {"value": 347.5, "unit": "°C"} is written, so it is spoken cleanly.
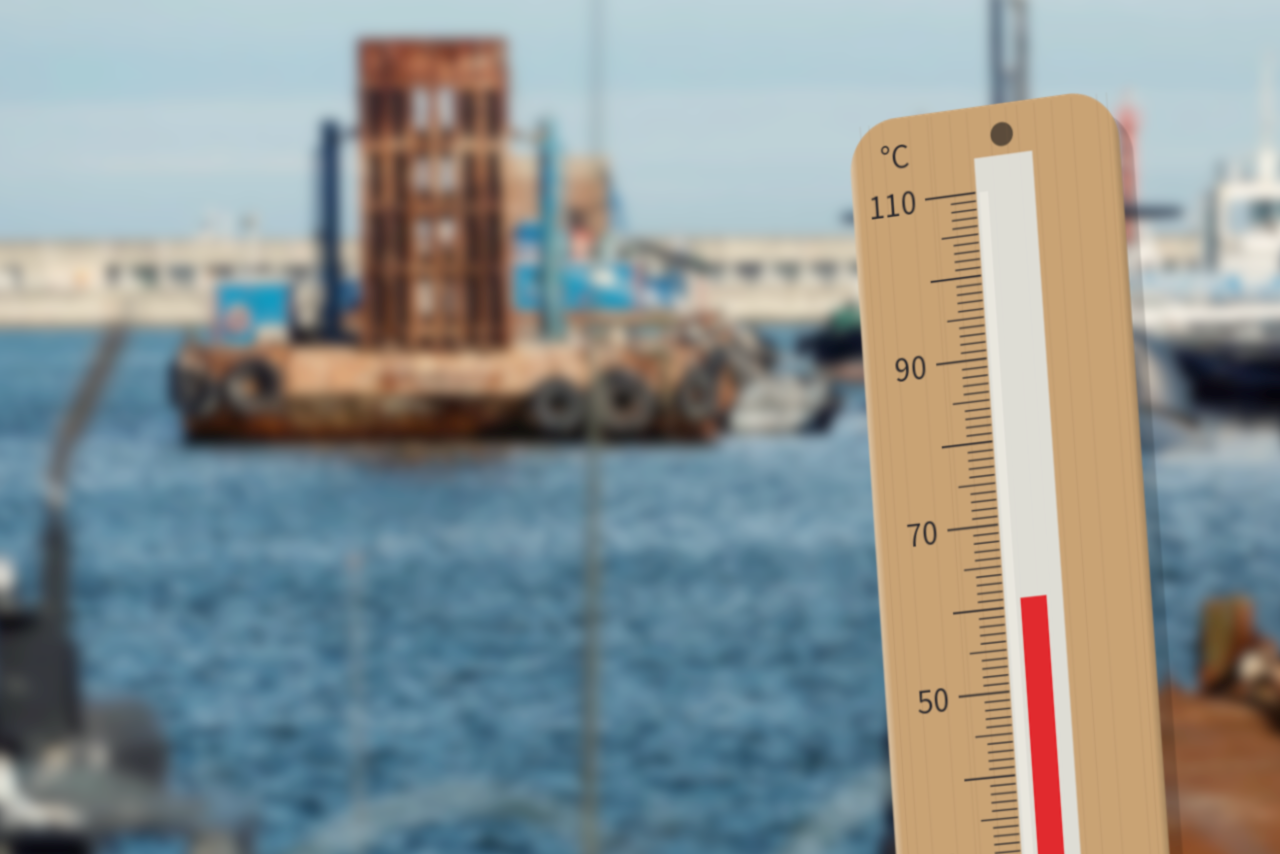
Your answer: {"value": 61, "unit": "°C"}
